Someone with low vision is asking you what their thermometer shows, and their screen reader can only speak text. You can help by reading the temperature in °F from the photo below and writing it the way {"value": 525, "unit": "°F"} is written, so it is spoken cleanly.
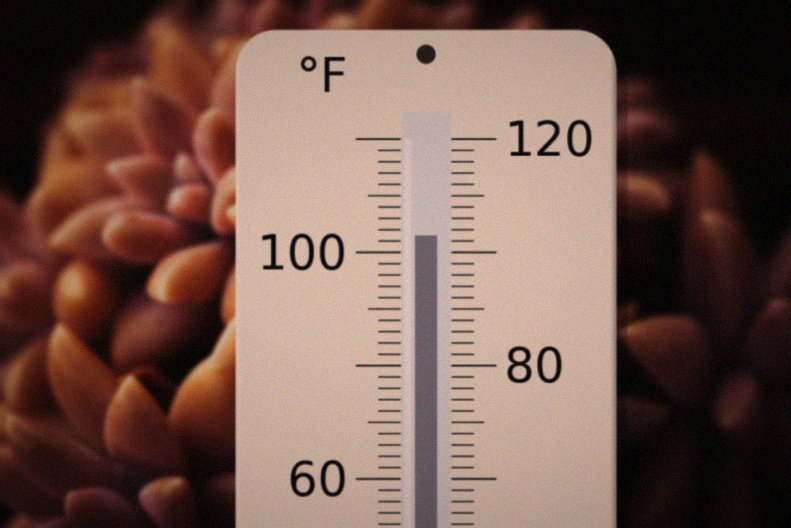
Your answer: {"value": 103, "unit": "°F"}
